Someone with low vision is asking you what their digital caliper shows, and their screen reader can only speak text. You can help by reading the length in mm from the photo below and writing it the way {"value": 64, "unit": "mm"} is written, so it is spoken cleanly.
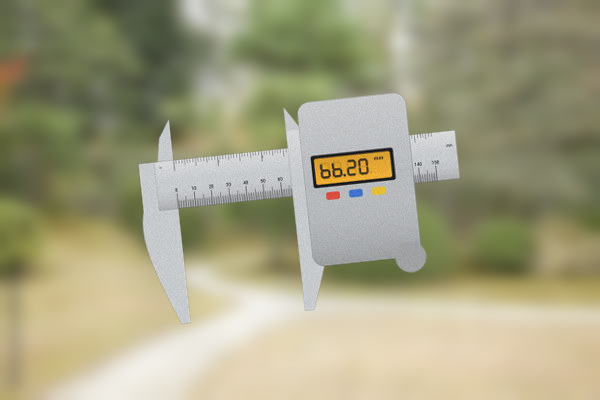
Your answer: {"value": 66.20, "unit": "mm"}
